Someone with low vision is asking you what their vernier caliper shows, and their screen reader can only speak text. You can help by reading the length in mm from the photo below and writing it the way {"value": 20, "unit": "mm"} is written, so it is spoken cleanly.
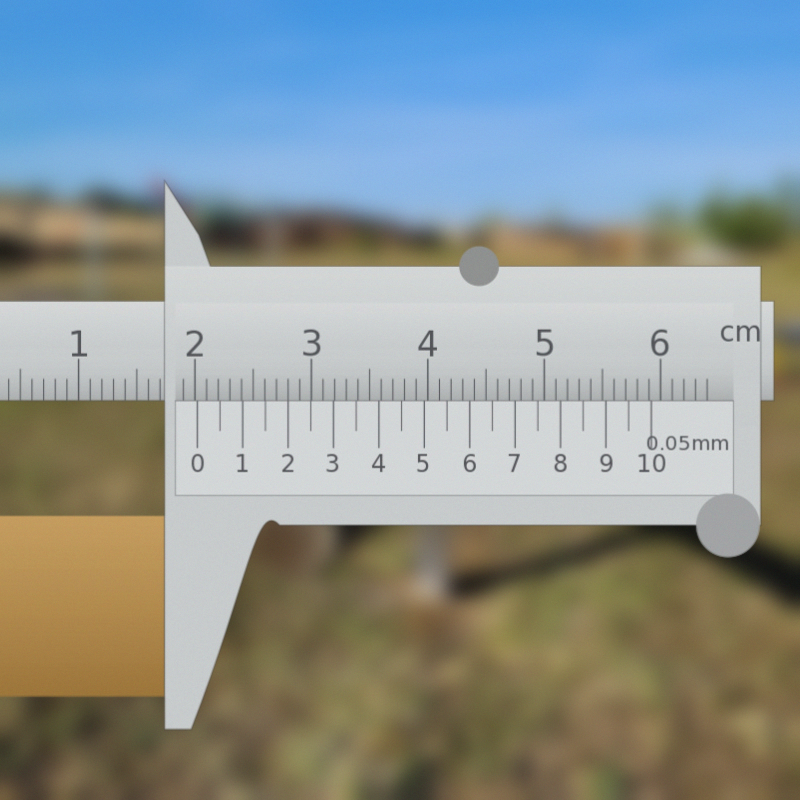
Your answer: {"value": 20.2, "unit": "mm"}
